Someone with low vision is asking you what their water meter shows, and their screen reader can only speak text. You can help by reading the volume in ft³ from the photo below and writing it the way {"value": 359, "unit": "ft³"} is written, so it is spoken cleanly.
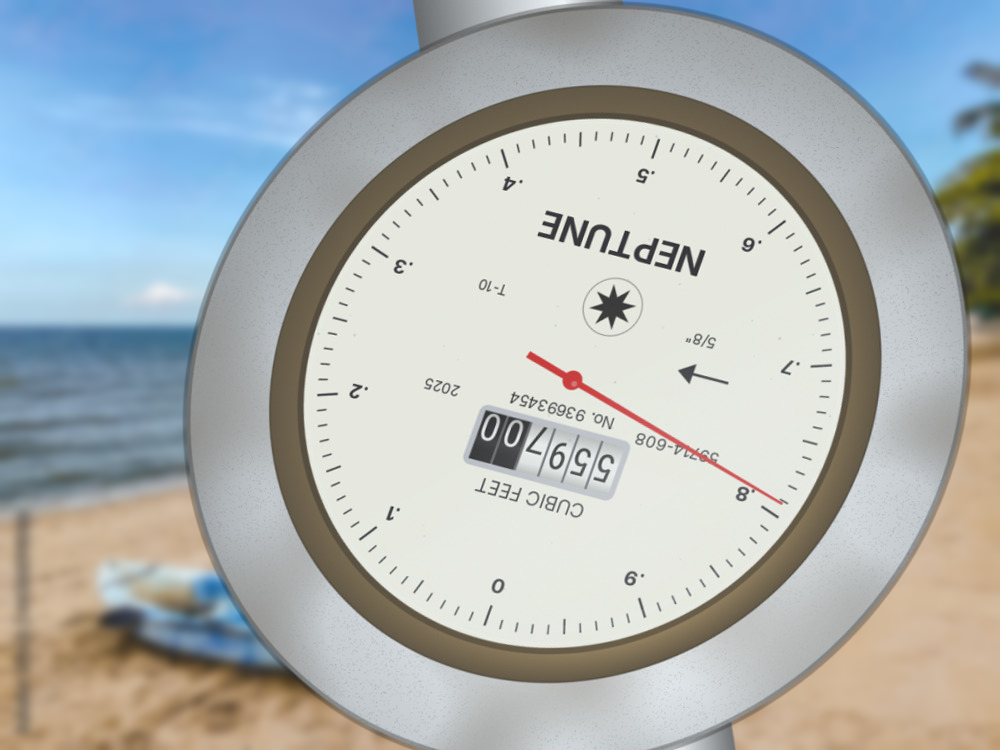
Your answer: {"value": 559699.79, "unit": "ft³"}
